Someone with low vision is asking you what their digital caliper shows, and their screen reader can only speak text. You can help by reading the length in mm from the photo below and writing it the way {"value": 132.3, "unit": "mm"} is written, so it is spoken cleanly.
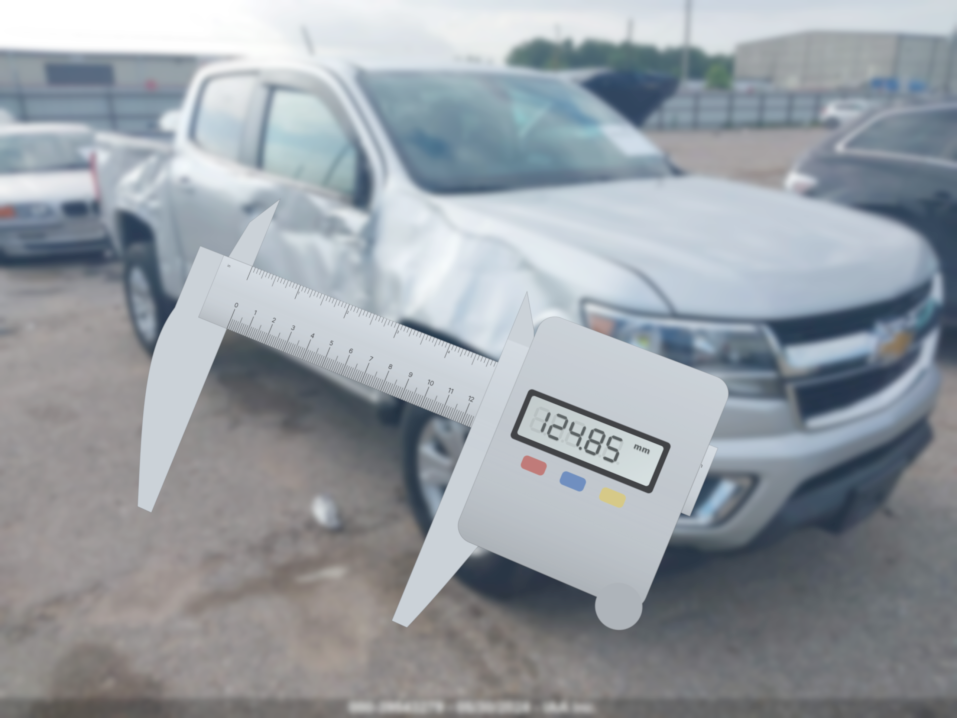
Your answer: {"value": 124.85, "unit": "mm"}
